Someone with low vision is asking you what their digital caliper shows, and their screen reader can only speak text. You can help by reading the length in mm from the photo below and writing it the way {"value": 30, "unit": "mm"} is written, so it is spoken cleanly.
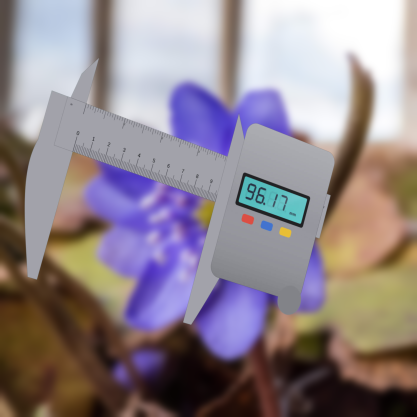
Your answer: {"value": 96.17, "unit": "mm"}
